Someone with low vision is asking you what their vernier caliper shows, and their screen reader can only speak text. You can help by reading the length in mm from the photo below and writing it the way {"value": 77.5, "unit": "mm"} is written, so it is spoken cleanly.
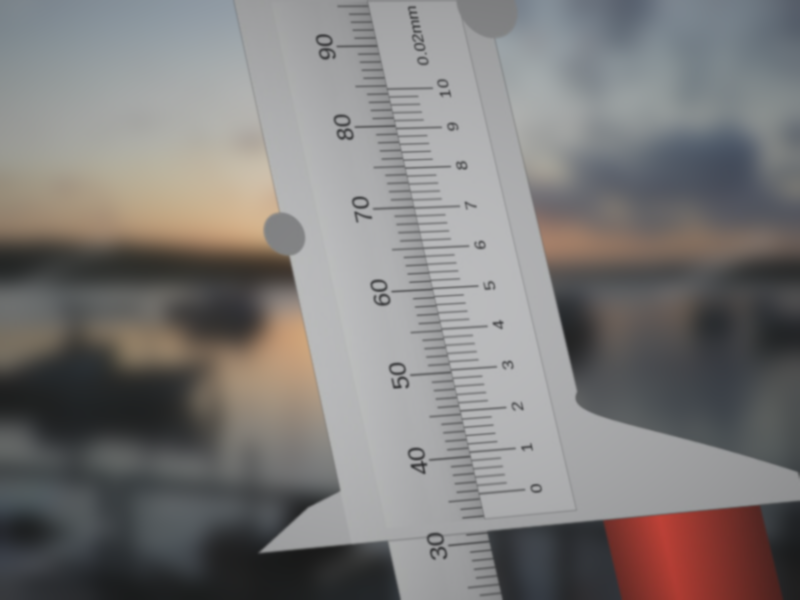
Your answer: {"value": 35.6, "unit": "mm"}
